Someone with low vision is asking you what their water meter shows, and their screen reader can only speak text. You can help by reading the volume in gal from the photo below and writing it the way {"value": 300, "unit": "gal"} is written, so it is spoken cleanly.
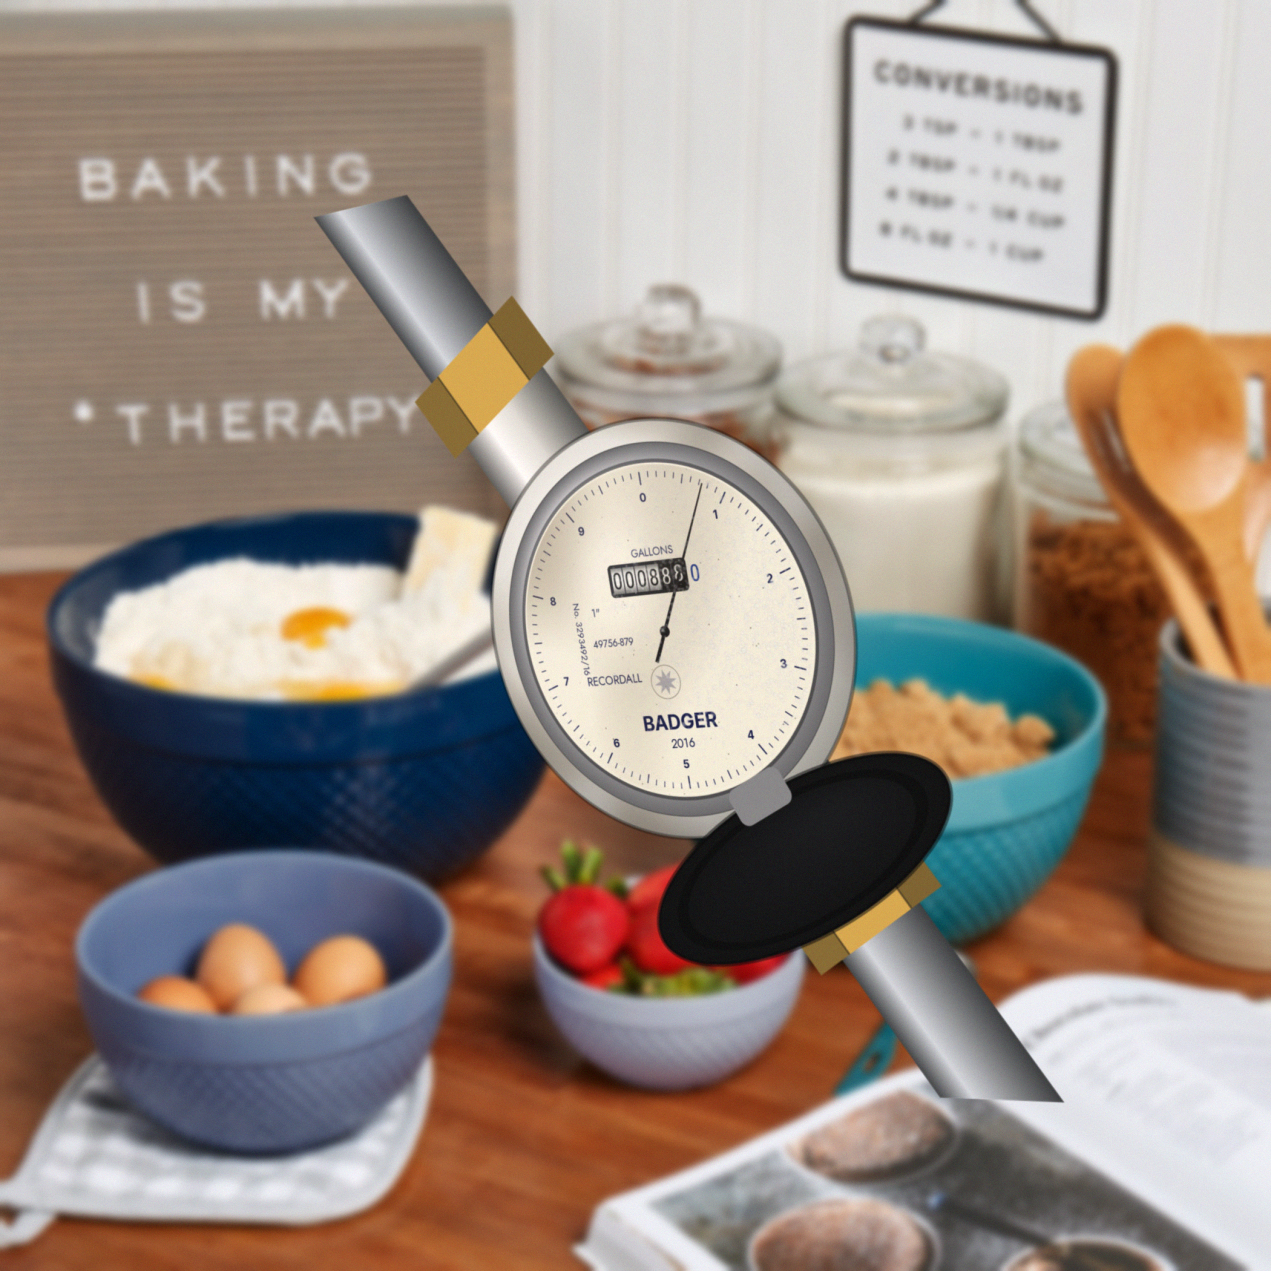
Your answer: {"value": 8880.7, "unit": "gal"}
